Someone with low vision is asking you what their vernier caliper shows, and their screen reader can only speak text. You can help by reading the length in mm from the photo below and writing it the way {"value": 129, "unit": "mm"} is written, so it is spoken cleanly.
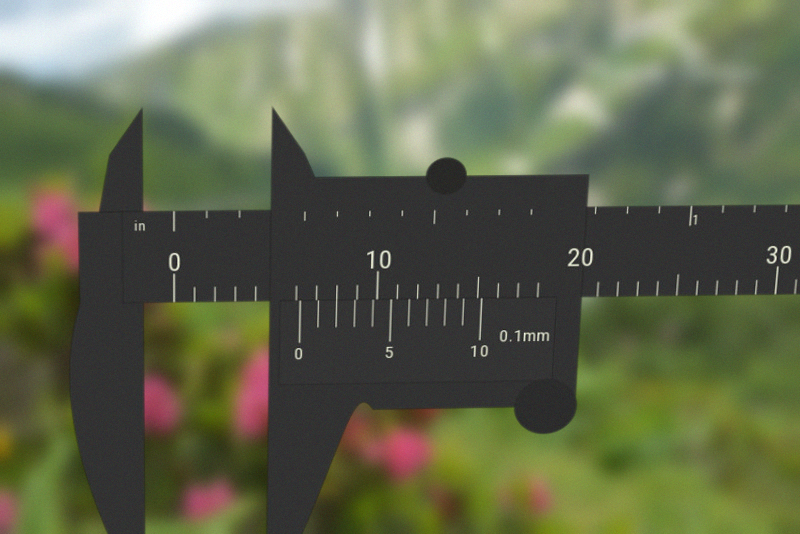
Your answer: {"value": 6.2, "unit": "mm"}
